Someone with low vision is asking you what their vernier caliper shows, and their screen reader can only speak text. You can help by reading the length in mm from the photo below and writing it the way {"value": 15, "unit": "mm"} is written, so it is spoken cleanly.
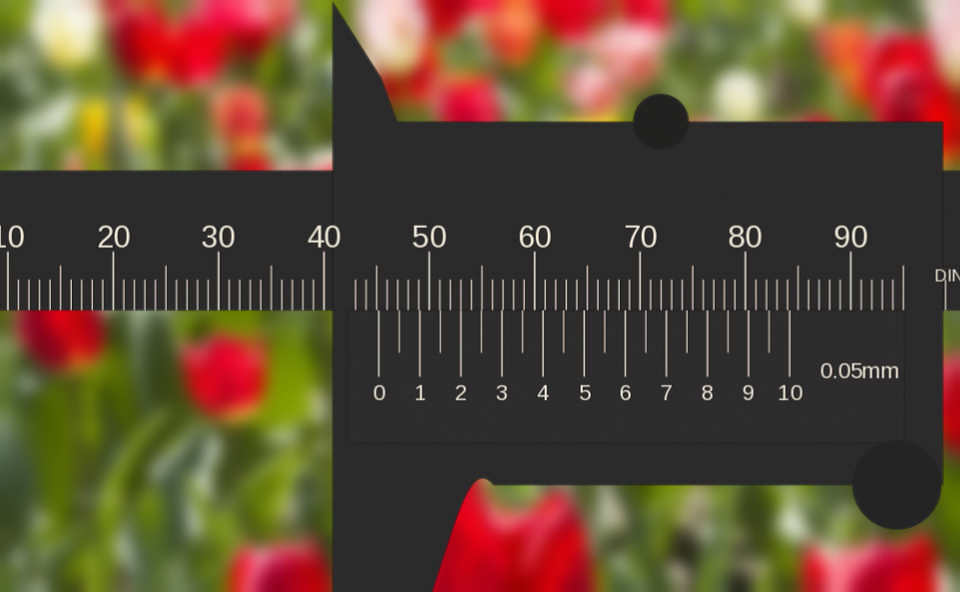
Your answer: {"value": 45.2, "unit": "mm"}
